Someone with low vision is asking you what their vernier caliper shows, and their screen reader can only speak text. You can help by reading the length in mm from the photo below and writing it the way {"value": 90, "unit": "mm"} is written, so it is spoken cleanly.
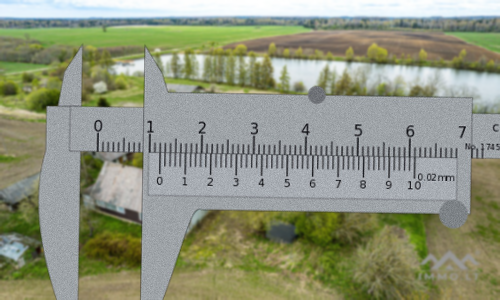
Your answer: {"value": 12.0, "unit": "mm"}
